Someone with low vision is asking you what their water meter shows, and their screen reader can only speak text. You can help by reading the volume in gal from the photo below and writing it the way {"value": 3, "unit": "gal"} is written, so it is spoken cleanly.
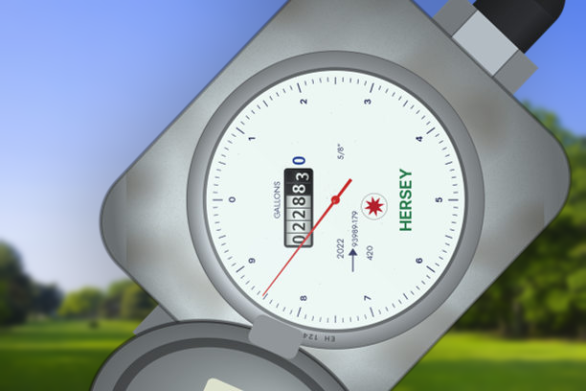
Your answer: {"value": 228828.5, "unit": "gal"}
